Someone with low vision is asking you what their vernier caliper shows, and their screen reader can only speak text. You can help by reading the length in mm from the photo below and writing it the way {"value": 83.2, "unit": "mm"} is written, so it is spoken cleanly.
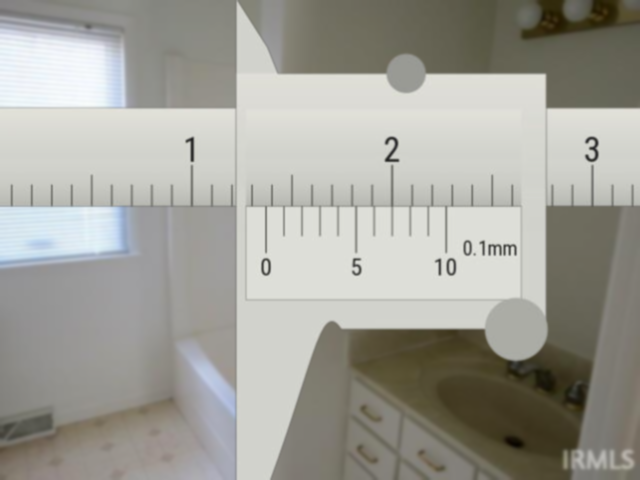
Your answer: {"value": 13.7, "unit": "mm"}
